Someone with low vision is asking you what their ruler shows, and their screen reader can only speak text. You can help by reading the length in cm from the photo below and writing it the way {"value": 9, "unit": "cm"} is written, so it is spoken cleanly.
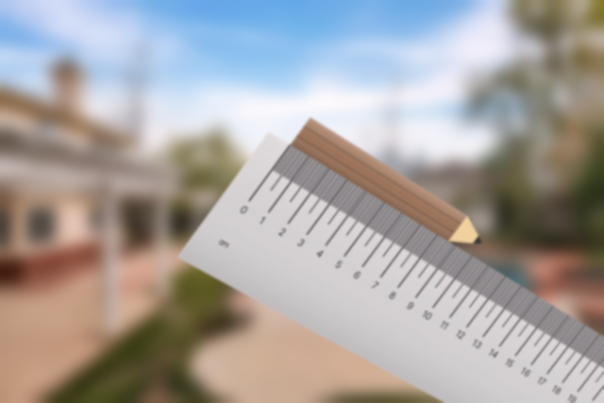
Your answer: {"value": 10, "unit": "cm"}
